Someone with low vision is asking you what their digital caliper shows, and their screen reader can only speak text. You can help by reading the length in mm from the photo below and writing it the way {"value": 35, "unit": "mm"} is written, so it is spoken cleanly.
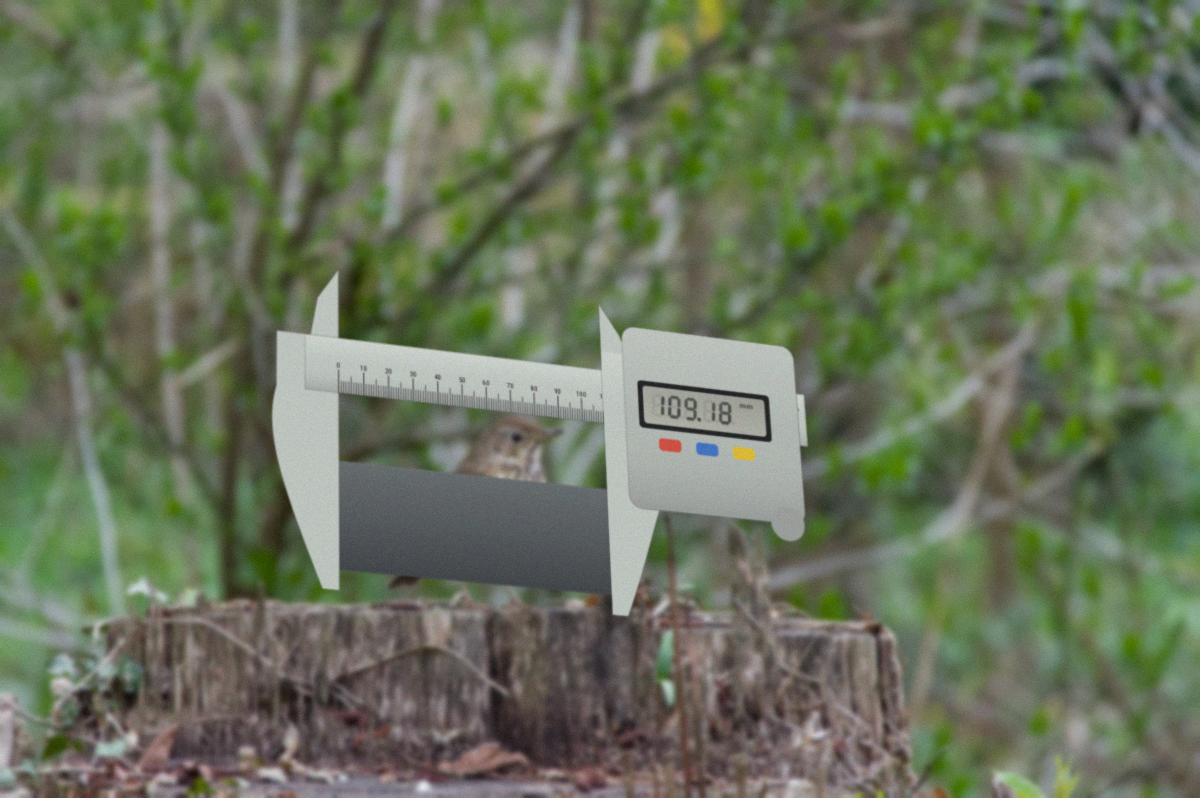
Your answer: {"value": 109.18, "unit": "mm"}
